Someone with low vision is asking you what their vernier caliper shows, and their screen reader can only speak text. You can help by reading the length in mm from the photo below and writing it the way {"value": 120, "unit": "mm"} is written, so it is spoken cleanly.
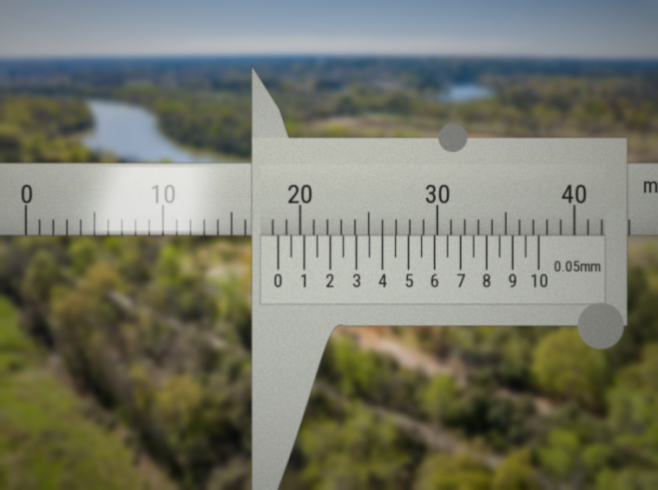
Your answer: {"value": 18.4, "unit": "mm"}
